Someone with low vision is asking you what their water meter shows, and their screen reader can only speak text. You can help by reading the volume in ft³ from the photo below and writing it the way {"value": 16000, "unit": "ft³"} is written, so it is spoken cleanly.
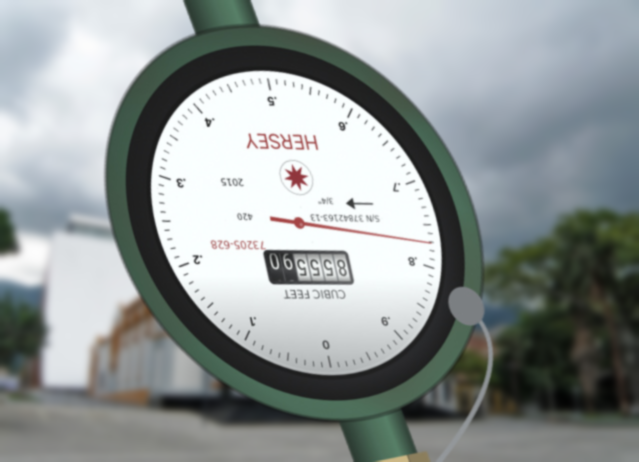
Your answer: {"value": 855589.77, "unit": "ft³"}
